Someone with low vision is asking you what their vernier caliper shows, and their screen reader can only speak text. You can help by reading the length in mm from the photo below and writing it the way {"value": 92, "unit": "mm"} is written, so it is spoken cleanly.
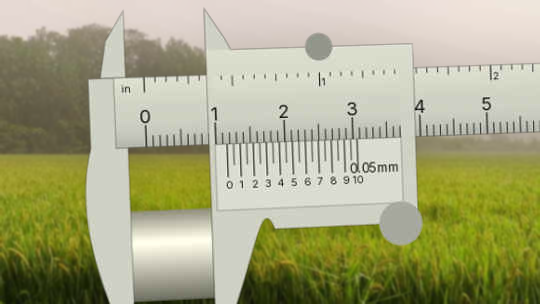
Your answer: {"value": 11.6, "unit": "mm"}
